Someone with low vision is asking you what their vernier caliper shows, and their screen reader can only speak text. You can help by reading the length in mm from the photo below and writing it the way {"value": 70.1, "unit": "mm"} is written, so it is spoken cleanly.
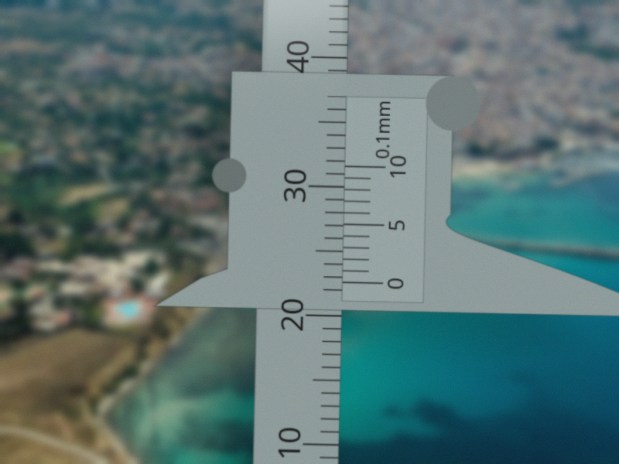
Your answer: {"value": 22.6, "unit": "mm"}
